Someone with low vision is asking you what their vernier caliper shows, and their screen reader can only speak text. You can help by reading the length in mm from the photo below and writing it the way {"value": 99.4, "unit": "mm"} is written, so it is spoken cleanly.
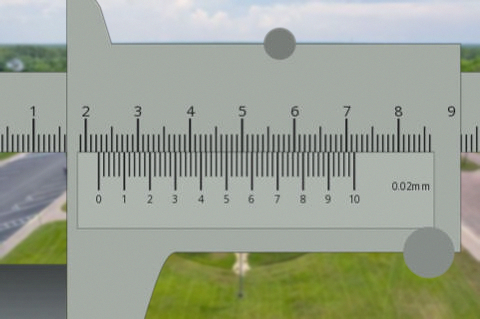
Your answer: {"value": 22.5, "unit": "mm"}
